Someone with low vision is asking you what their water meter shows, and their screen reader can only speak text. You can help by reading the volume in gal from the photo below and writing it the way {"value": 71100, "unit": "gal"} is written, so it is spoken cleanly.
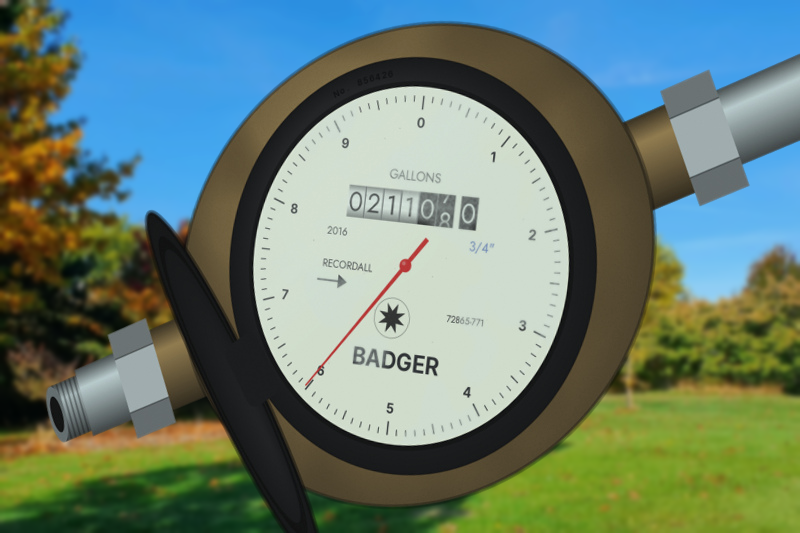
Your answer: {"value": 211076.0, "unit": "gal"}
